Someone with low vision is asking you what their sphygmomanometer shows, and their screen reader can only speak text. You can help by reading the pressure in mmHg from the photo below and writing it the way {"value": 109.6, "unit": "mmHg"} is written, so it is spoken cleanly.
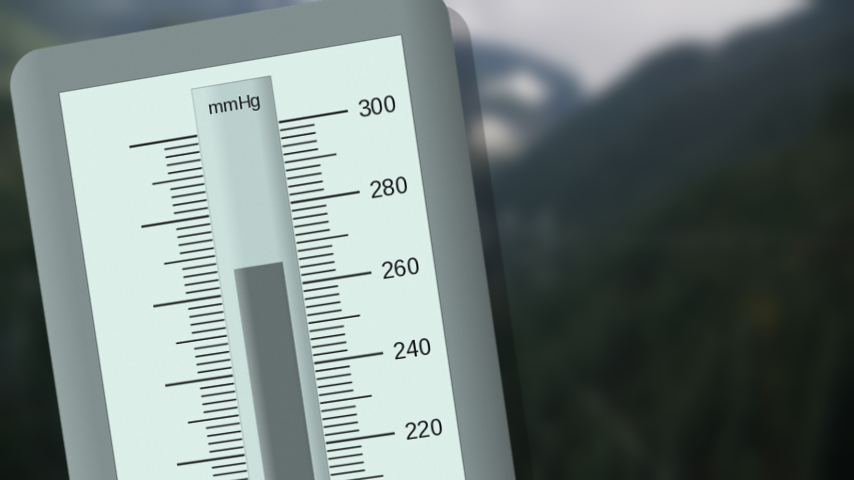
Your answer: {"value": 266, "unit": "mmHg"}
